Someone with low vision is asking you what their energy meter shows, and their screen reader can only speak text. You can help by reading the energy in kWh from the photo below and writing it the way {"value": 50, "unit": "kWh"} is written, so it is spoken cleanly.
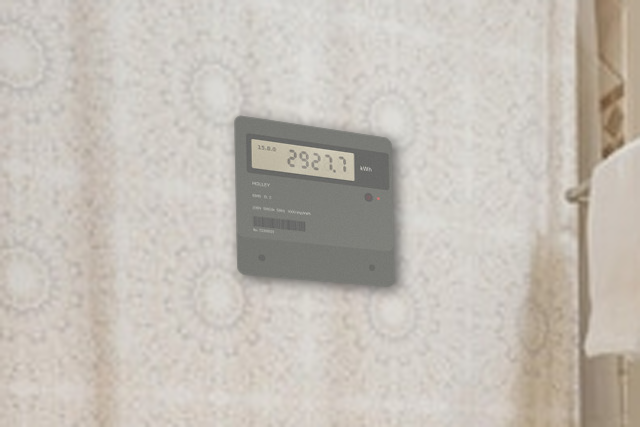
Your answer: {"value": 2927.7, "unit": "kWh"}
